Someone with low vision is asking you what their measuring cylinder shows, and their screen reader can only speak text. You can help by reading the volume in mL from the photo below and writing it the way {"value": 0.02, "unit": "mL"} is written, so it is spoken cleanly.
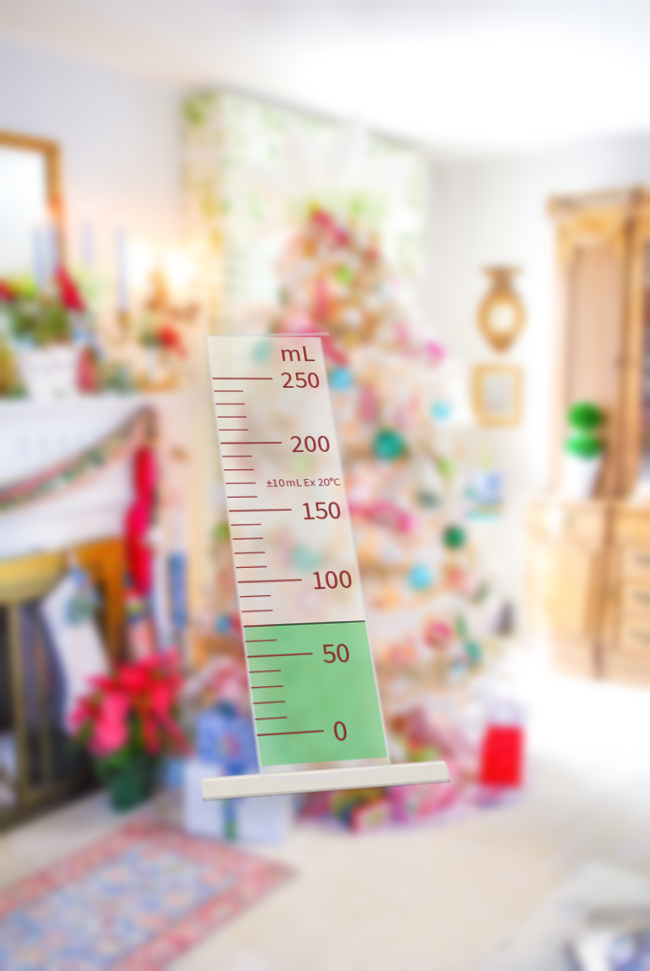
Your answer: {"value": 70, "unit": "mL"}
